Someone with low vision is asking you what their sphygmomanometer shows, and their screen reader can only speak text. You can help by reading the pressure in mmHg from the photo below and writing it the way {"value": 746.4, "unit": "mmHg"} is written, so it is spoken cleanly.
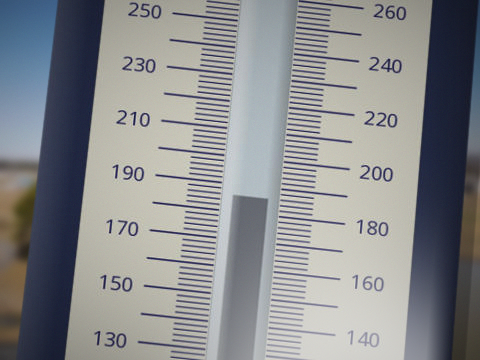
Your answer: {"value": 186, "unit": "mmHg"}
